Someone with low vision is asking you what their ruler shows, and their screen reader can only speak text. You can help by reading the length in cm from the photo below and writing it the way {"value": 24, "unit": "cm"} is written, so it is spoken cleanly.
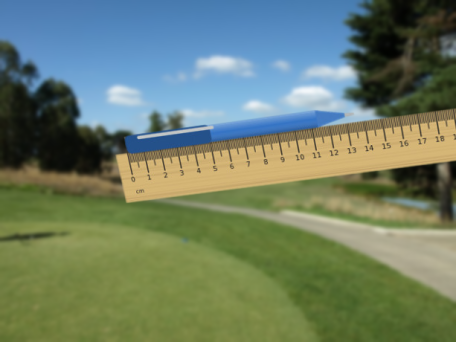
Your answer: {"value": 13.5, "unit": "cm"}
